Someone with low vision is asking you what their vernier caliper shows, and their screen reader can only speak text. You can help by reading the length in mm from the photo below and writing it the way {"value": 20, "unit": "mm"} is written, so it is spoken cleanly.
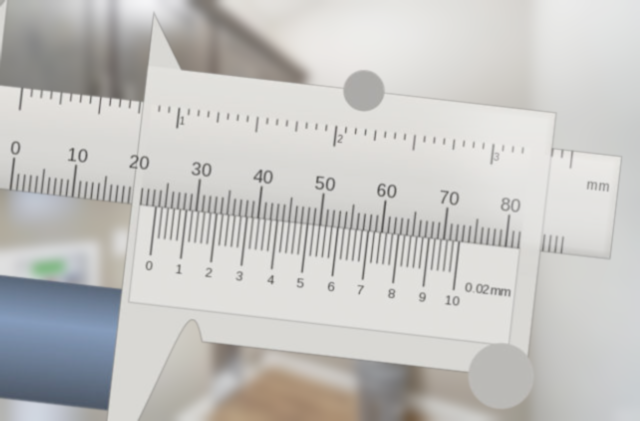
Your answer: {"value": 23.5, "unit": "mm"}
